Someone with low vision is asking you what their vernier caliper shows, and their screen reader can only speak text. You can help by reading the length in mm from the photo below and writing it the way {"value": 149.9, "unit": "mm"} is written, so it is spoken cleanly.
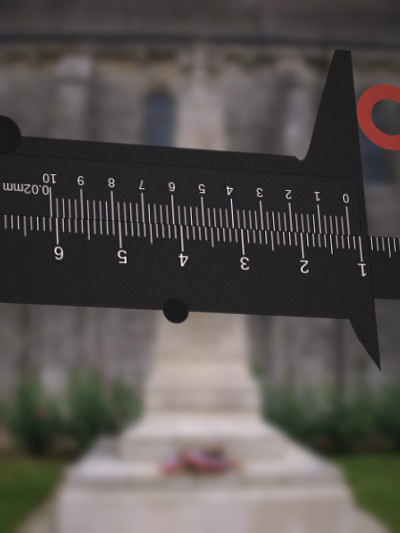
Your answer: {"value": 11.8, "unit": "mm"}
